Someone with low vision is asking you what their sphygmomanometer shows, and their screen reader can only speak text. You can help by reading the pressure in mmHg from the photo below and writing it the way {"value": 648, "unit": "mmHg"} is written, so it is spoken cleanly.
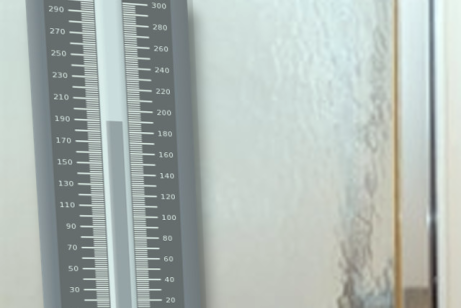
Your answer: {"value": 190, "unit": "mmHg"}
